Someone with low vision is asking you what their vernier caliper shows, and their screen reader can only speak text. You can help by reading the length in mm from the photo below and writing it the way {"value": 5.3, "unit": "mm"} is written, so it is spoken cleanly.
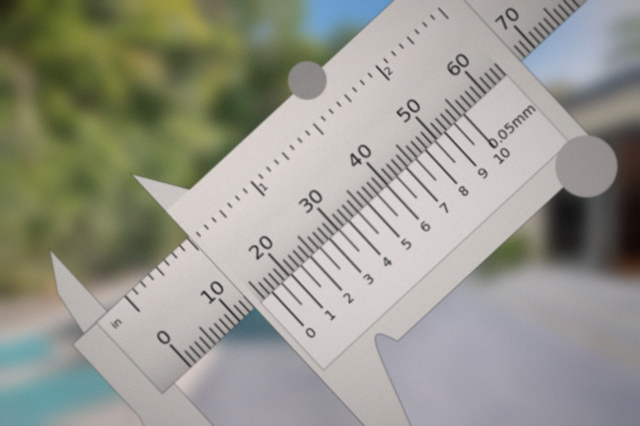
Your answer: {"value": 16.5, "unit": "mm"}
